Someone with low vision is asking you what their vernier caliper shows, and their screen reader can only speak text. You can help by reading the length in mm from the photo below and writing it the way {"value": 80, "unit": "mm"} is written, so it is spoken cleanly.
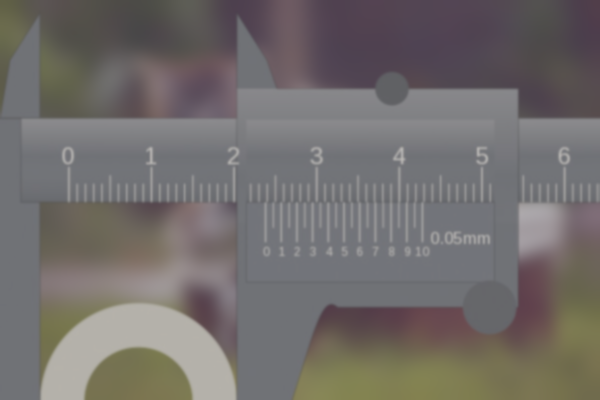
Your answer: {"value": 23.8, "unit": "mm"}
